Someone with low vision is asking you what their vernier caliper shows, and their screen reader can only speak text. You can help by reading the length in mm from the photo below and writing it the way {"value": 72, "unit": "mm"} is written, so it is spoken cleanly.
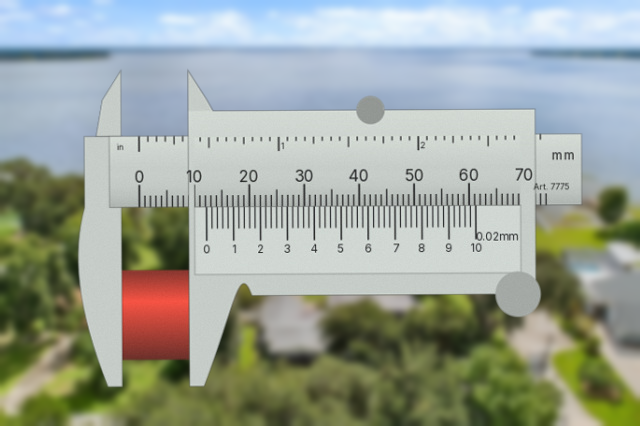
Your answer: {"value": 12.2, "unit": "mm"}
